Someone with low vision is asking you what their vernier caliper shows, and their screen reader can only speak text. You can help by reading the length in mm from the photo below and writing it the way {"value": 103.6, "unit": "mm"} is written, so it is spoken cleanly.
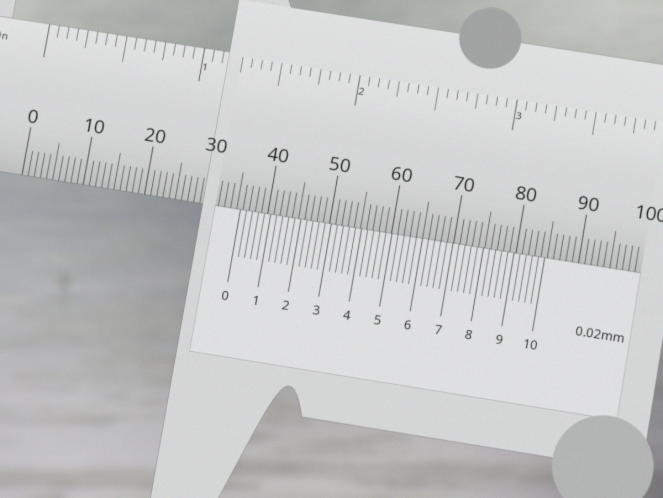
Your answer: {"value": 35.6, "unit": "mm"}
